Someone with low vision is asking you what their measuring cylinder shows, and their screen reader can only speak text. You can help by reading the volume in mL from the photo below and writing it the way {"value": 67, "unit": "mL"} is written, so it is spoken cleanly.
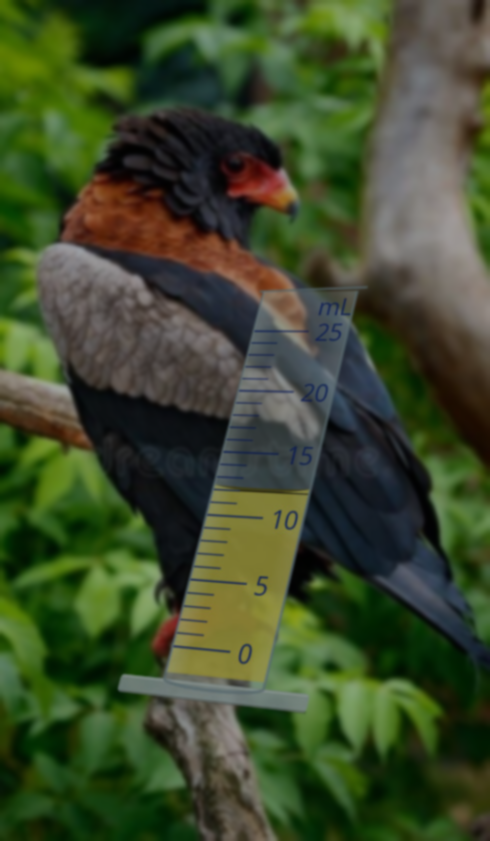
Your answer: {"value": 12, "unit": "mL"}
